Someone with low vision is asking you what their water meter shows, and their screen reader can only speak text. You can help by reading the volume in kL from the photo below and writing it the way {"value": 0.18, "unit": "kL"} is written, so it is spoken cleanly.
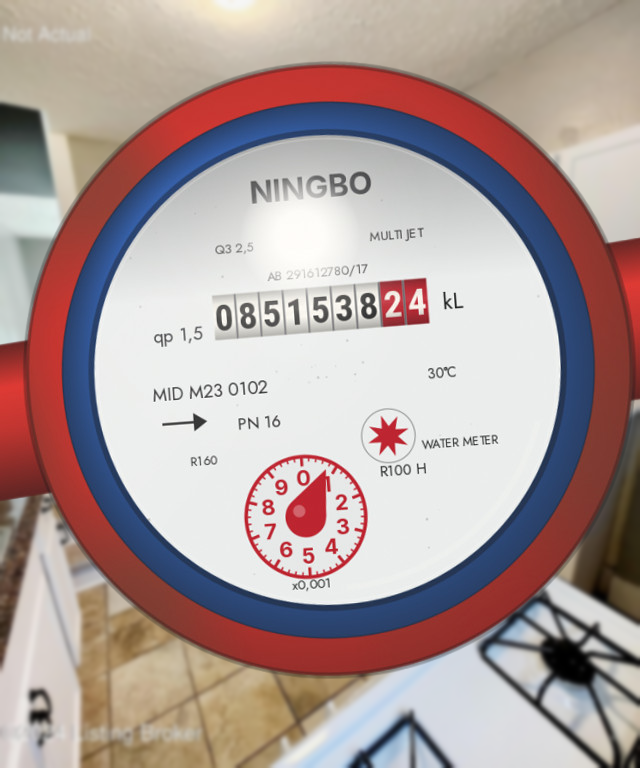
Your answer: {"value": 851538.240, "unit": "kL"}
